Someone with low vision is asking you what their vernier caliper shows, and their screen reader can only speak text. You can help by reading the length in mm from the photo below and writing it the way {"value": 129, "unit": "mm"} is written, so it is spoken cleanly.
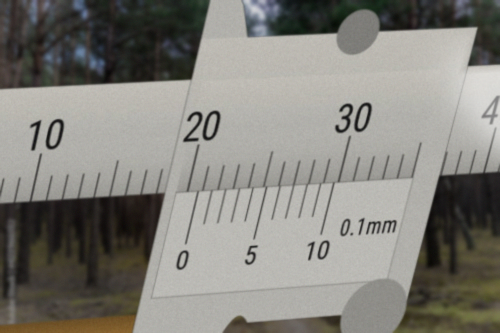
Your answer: {"value": 20.7, "unit": "mm"}
